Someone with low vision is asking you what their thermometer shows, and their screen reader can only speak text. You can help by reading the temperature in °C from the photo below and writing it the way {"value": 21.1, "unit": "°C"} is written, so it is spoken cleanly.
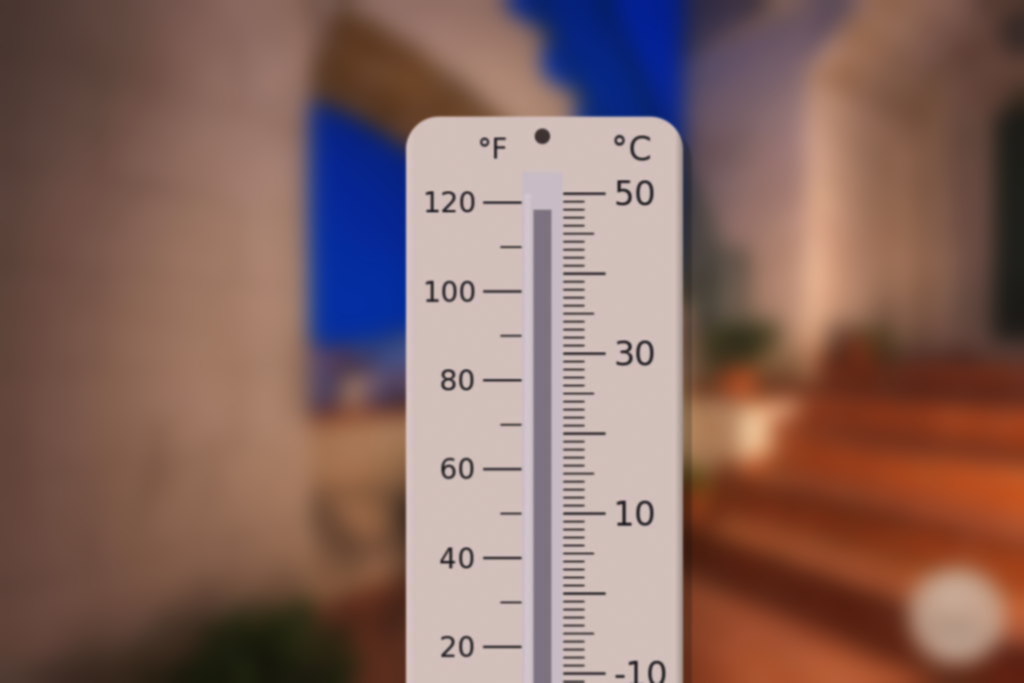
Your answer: {"value": 48, "unit": "°C"}
